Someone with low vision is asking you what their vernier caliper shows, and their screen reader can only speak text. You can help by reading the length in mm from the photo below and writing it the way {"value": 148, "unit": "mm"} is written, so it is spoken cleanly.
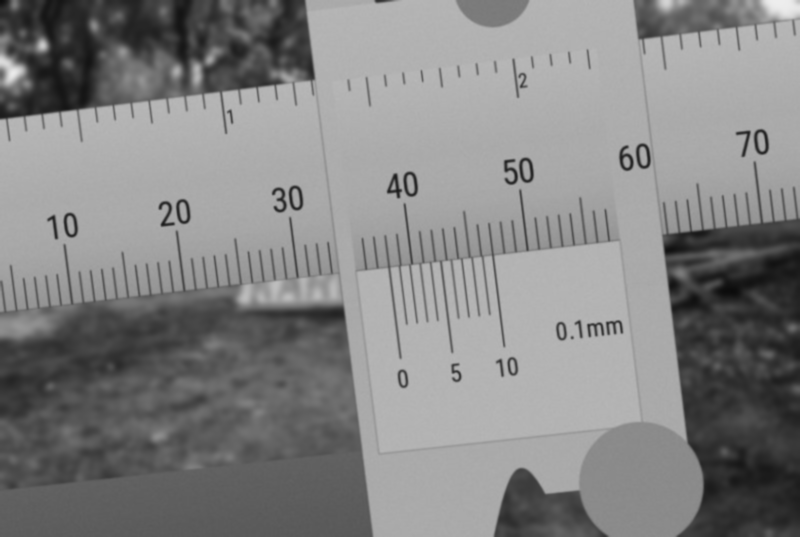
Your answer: {"value": 38.0, "unit": "mm"}
